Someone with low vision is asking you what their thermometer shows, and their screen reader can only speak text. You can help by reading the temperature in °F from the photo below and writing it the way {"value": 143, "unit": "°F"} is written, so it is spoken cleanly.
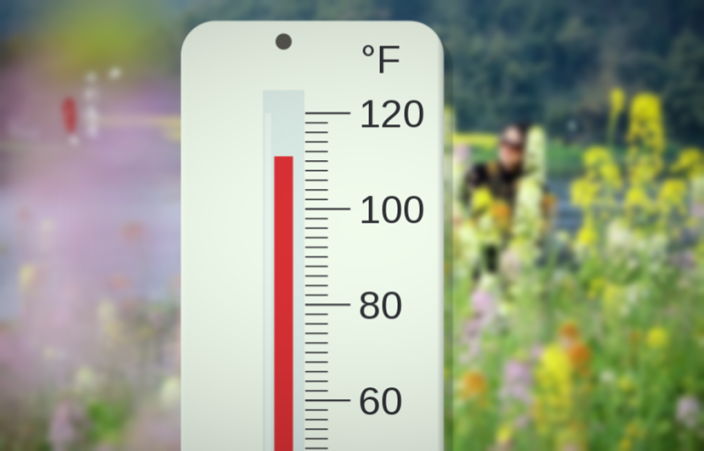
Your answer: {"value": 111, "unit": "°F"}
